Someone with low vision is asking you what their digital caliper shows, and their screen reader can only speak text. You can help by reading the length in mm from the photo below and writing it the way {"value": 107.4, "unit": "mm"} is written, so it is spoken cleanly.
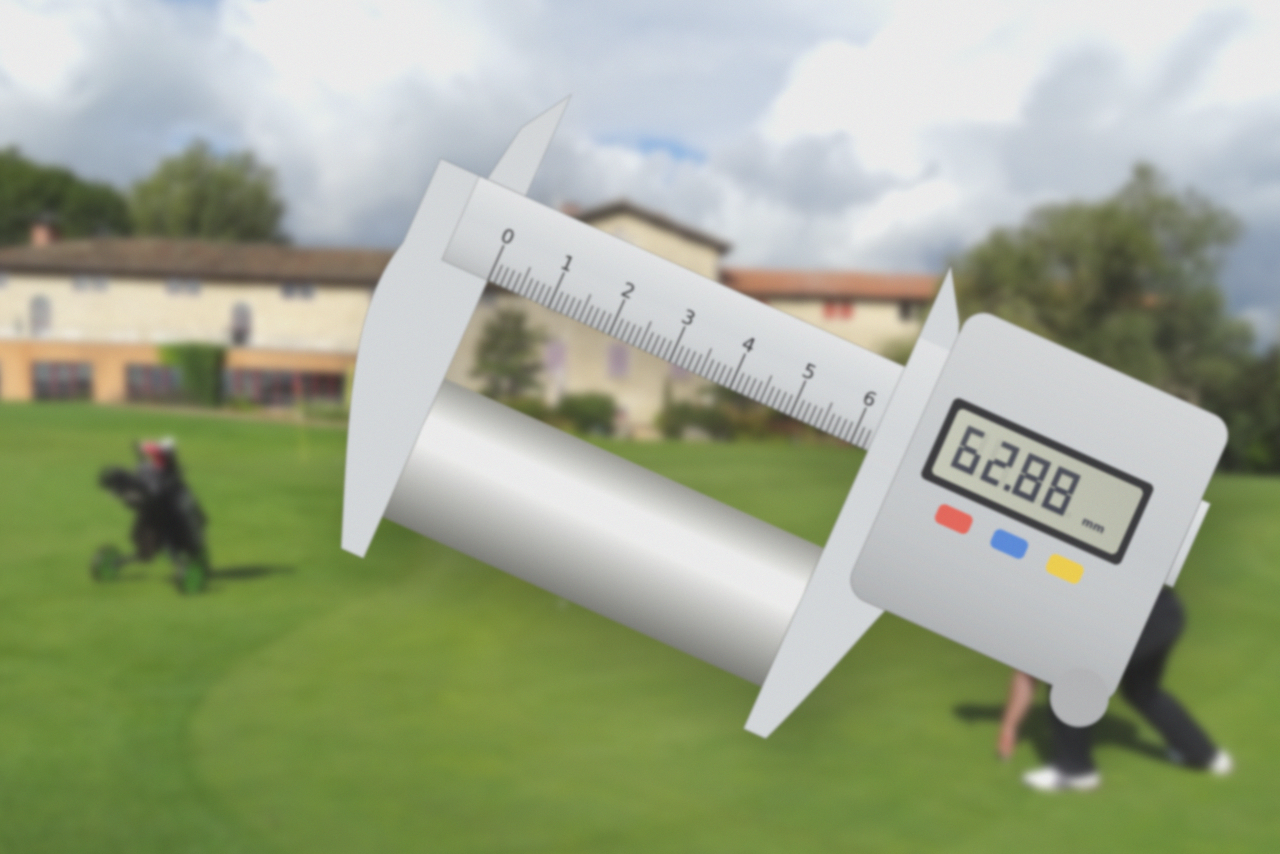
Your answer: {"value": 62.88, "unit": "mm"}
